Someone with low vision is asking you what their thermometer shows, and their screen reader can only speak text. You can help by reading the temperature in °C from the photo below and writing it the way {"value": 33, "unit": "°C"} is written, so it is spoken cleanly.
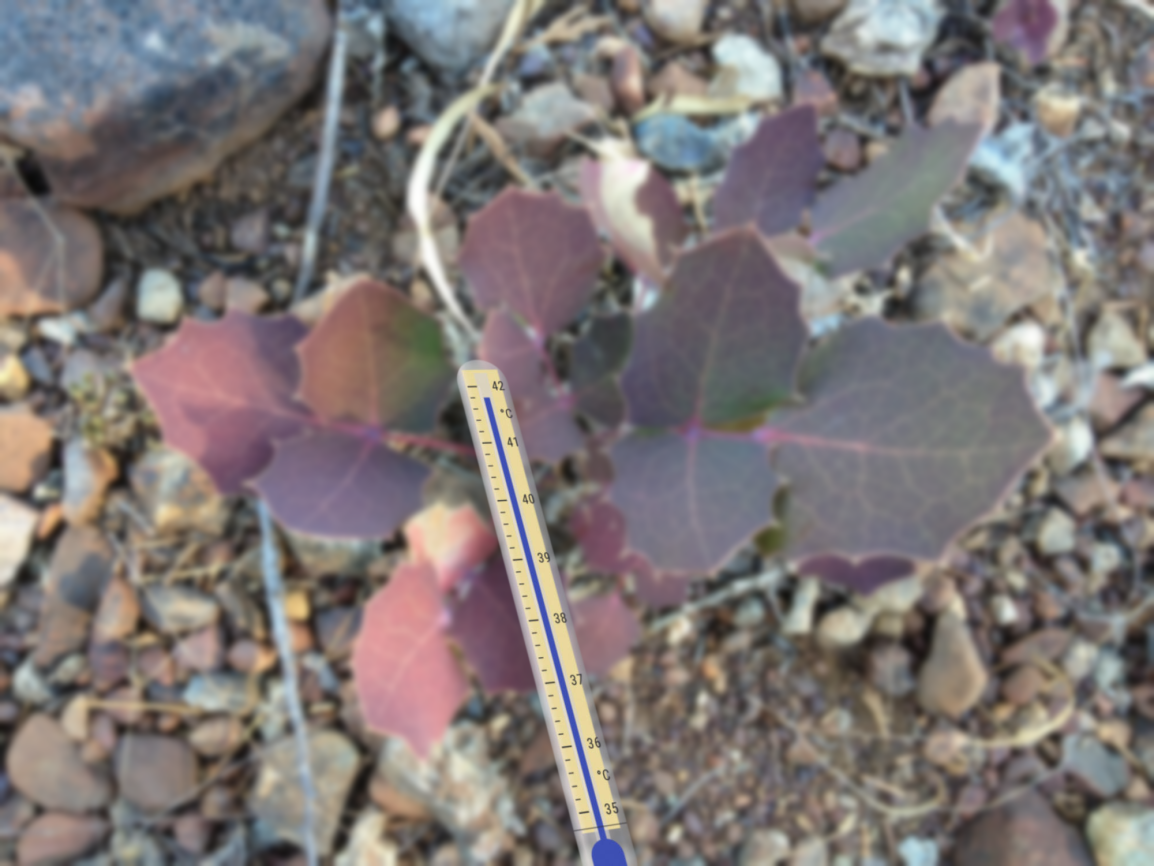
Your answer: {"value": 41.8, "unit": "°C"}
